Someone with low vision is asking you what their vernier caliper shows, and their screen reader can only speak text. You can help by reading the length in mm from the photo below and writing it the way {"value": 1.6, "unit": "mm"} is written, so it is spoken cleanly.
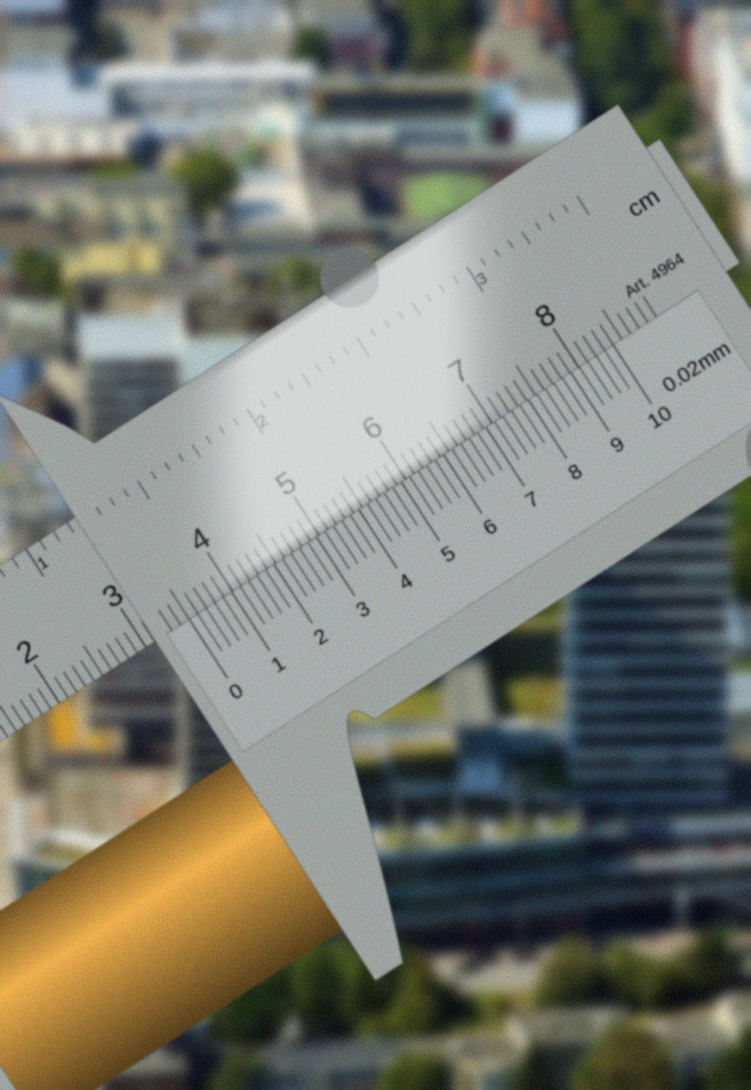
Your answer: {"value": 35.0, "unit": "mm"}
